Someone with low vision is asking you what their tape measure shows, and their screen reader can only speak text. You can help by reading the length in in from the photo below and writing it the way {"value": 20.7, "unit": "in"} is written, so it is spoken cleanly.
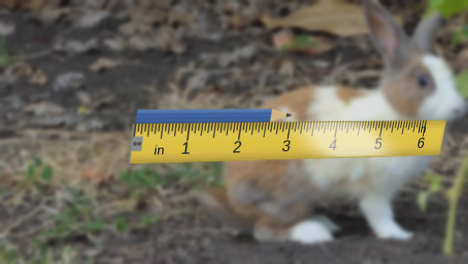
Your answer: {"value": 3, "unit": "in"}
